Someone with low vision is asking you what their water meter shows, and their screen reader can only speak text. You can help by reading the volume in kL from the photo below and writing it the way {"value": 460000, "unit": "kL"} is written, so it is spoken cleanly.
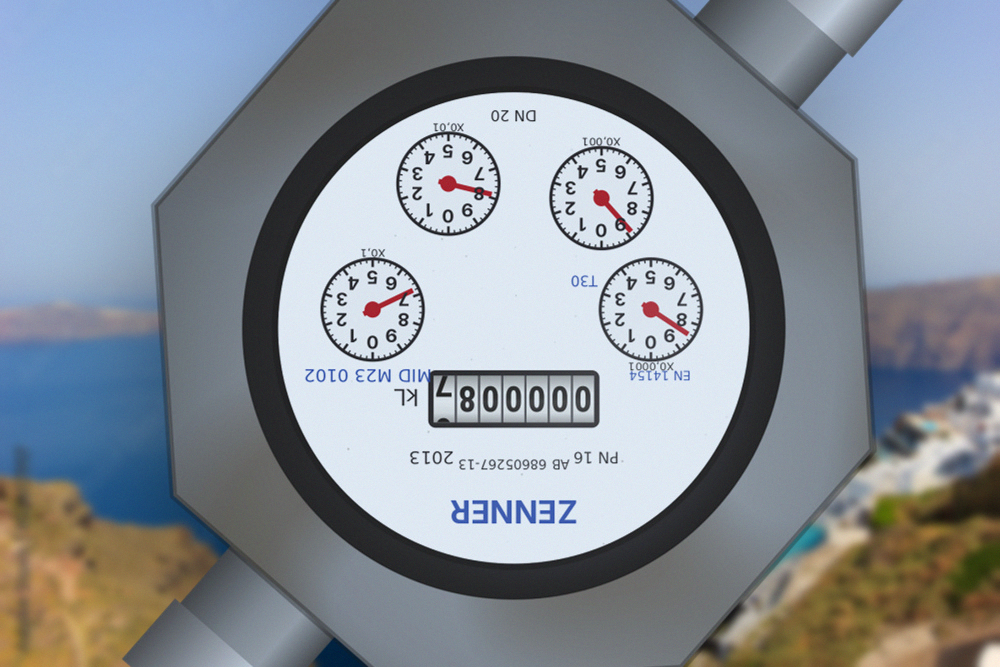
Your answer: {"value": 86.6788, "unit": "kL"}
